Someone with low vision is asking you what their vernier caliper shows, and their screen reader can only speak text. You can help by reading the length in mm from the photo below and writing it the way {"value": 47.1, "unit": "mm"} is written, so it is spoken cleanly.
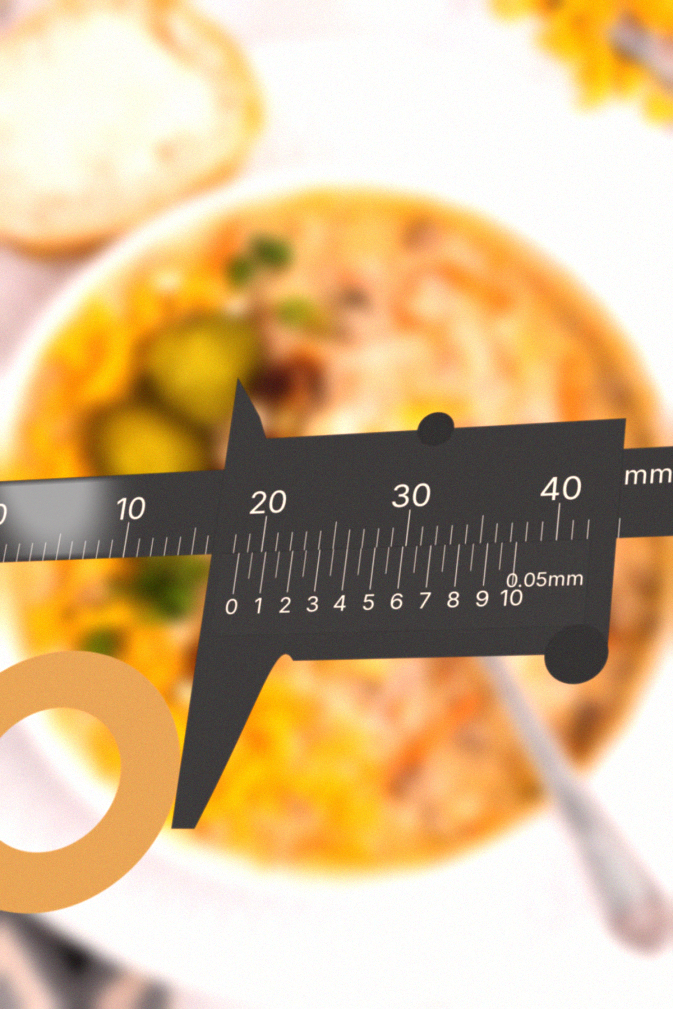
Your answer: {"value": 18.4, "unit": "mm"}
